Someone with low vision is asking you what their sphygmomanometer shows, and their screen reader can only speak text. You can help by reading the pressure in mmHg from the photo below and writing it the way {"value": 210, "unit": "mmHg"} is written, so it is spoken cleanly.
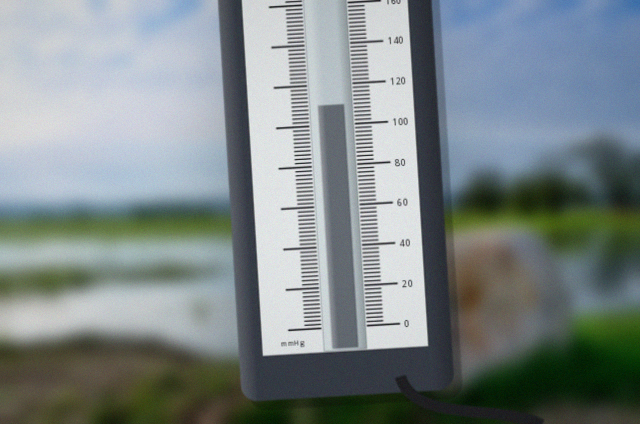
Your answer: {"value": 110, "unit": "mmHg"}
